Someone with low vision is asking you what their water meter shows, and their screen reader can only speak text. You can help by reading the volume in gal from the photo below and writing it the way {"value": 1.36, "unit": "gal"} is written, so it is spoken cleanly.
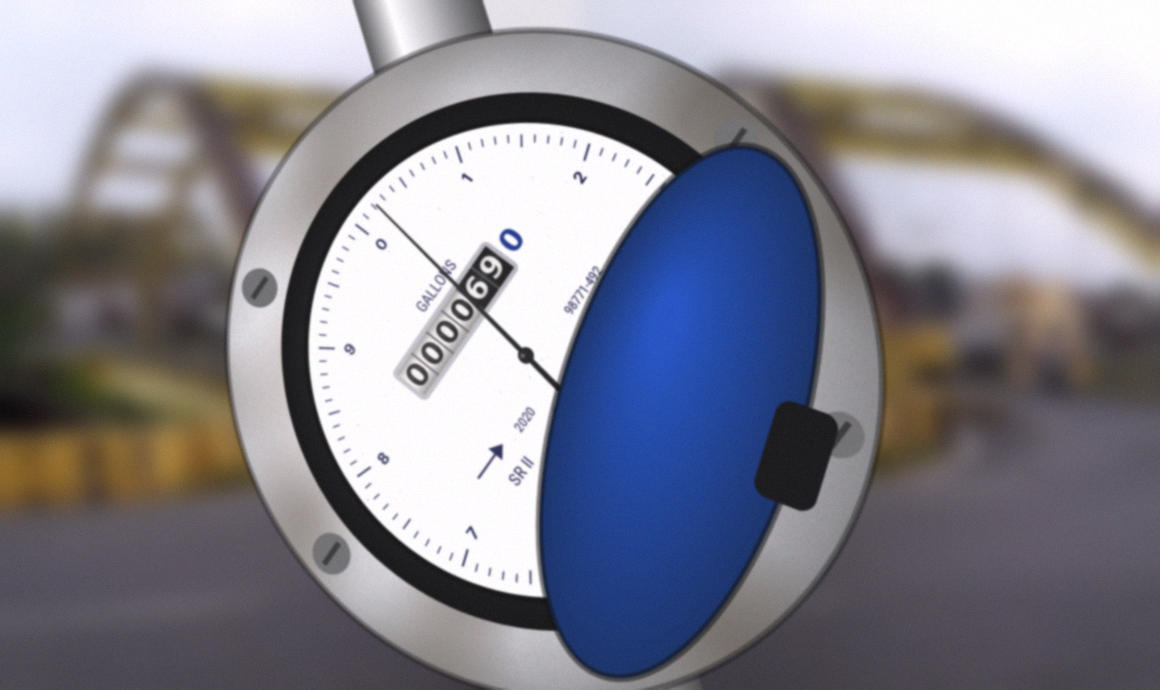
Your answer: {"value": 690.2, "unit": "gal"}
